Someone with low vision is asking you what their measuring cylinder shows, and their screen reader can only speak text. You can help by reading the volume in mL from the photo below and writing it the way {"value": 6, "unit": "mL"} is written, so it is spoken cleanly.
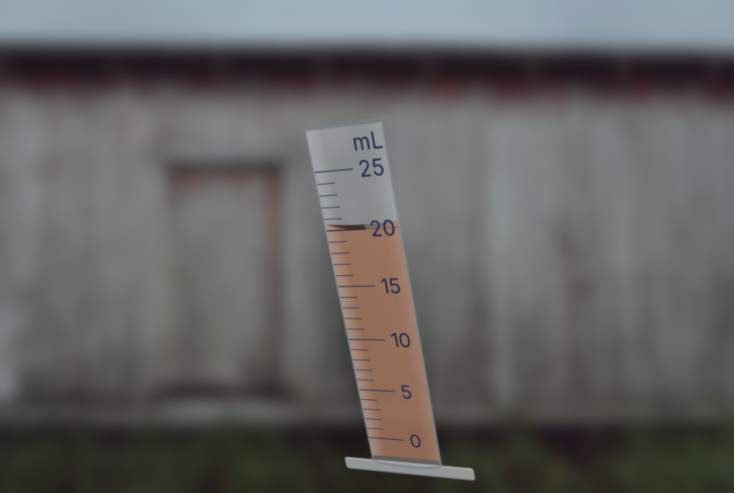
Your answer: {"value": 20, "unit": "mL"}
